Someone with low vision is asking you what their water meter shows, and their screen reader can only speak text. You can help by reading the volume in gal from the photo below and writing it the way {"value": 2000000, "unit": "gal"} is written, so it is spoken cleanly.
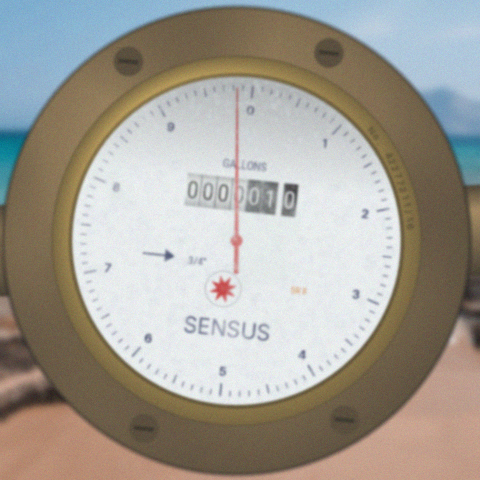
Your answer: {"value": 9.8, "unit": "gal"}
